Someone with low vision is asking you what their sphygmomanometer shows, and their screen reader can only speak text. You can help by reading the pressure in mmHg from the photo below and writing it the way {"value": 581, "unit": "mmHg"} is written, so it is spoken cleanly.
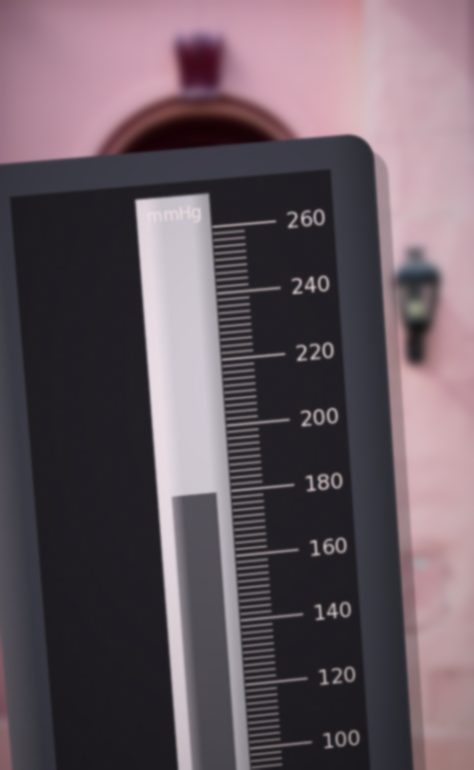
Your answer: {"value": 180, "unit": "mmHg"}
